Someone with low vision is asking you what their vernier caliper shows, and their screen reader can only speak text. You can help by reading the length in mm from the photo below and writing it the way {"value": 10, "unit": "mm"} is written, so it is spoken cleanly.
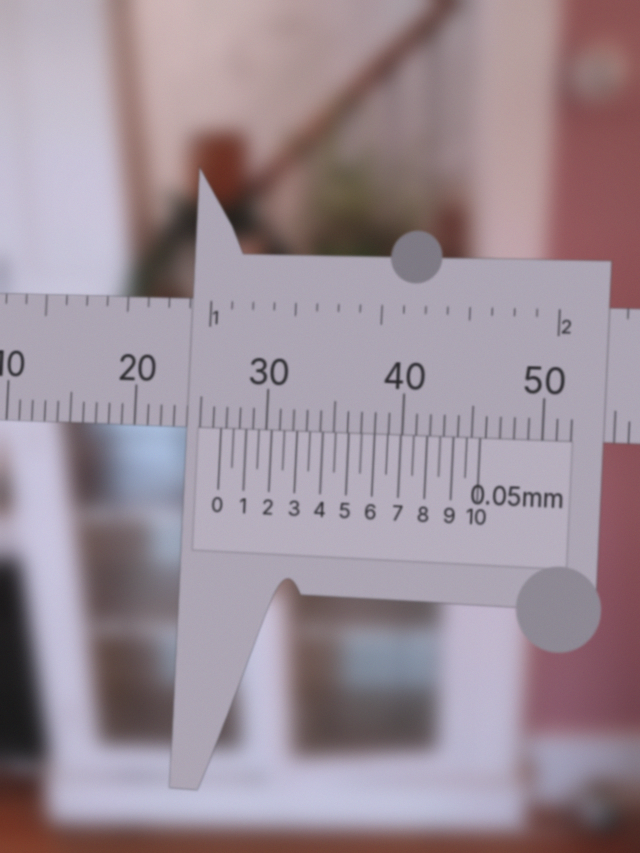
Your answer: {"value": 26.6, "unit": "mm"}
